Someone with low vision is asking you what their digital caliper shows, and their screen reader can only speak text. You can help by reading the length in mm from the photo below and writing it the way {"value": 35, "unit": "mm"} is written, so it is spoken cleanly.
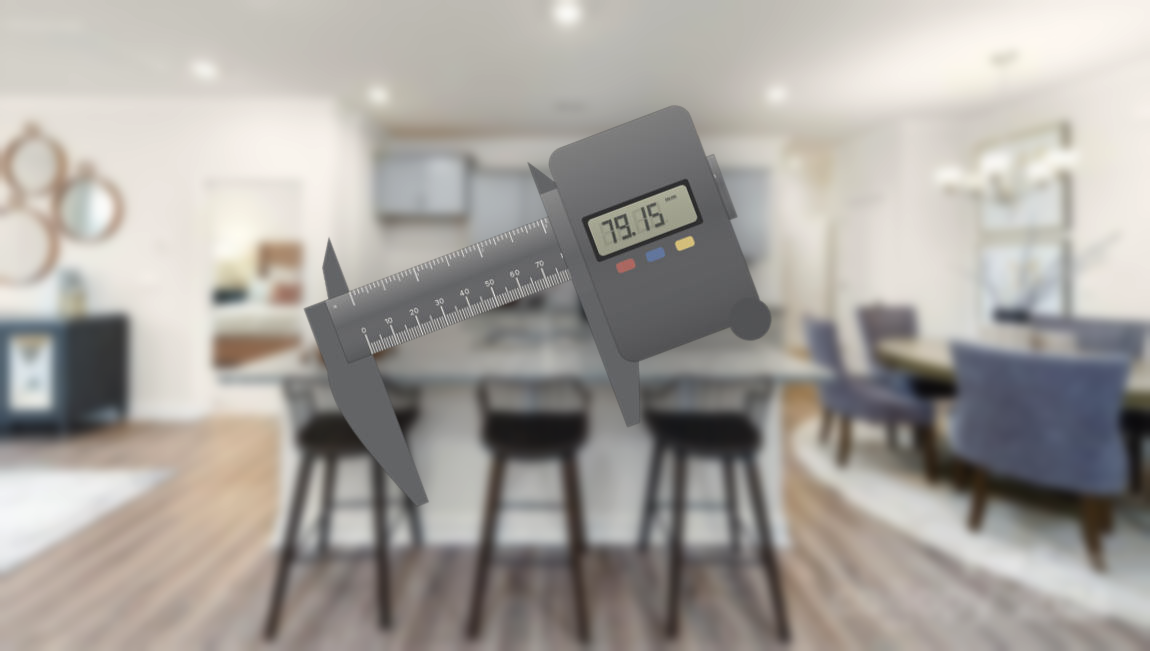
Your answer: {"value": 79.15, "unit": "mm"}
